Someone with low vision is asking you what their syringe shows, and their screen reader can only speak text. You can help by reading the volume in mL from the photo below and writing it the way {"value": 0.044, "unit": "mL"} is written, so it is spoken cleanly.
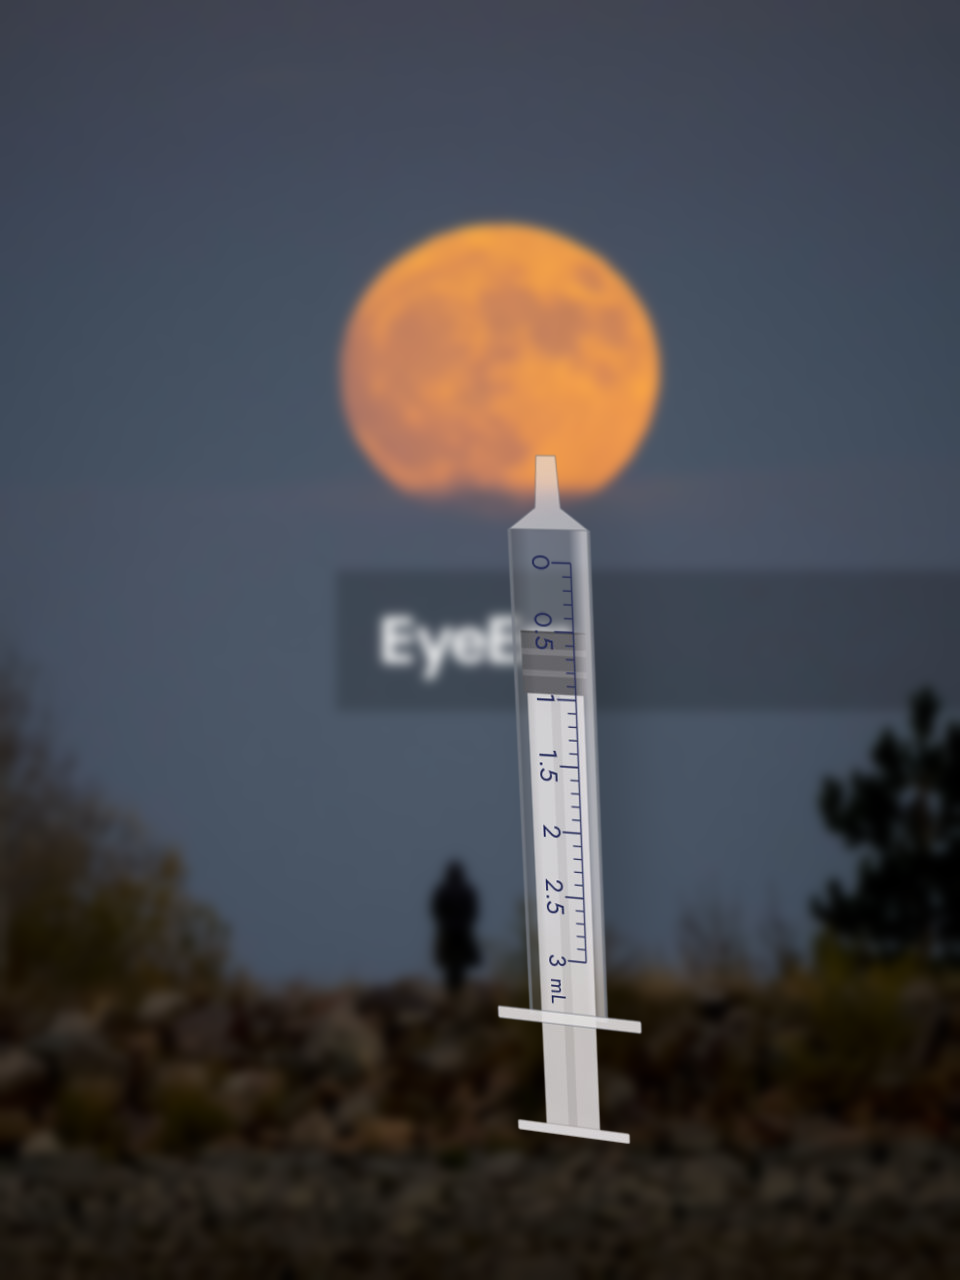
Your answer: {"value": 0.5, "unit": "mL"}
